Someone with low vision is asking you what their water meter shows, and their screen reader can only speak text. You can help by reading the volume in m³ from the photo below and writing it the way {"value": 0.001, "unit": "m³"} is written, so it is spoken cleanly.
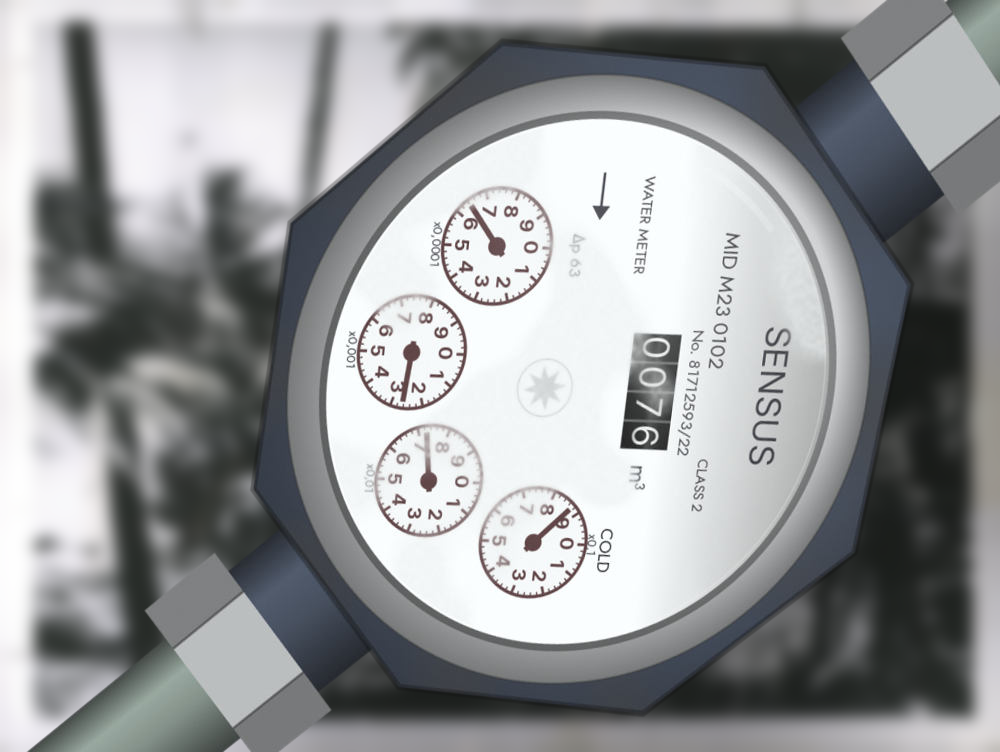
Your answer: {"value": 76.8726, "unit": "m³"}
